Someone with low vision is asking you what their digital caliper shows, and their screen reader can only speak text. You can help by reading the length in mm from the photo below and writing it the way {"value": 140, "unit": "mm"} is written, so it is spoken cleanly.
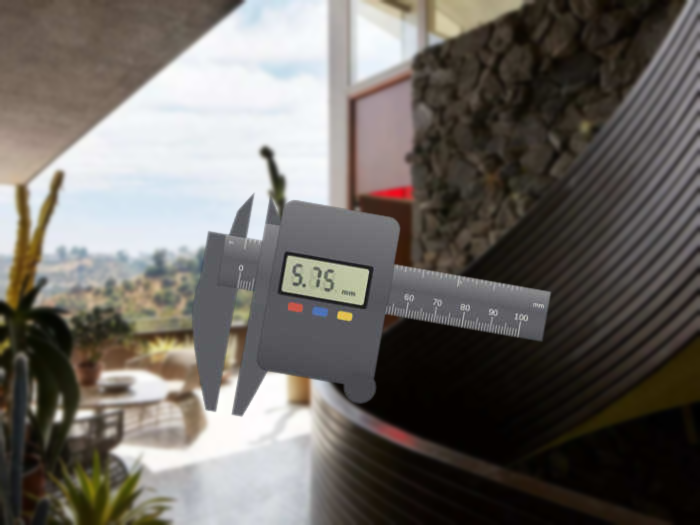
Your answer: {"value": 5.75, "unit": "mm"}
